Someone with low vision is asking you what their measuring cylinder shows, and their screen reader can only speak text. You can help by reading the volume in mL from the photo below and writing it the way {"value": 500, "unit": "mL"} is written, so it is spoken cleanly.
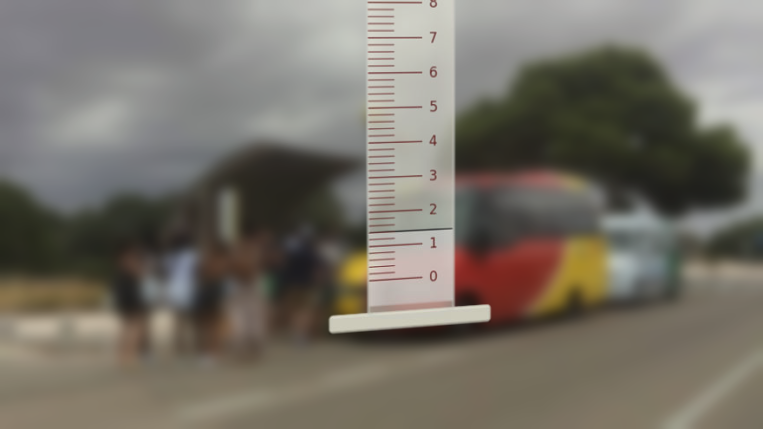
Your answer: {"value": 1.4, "unit": "mL"}
